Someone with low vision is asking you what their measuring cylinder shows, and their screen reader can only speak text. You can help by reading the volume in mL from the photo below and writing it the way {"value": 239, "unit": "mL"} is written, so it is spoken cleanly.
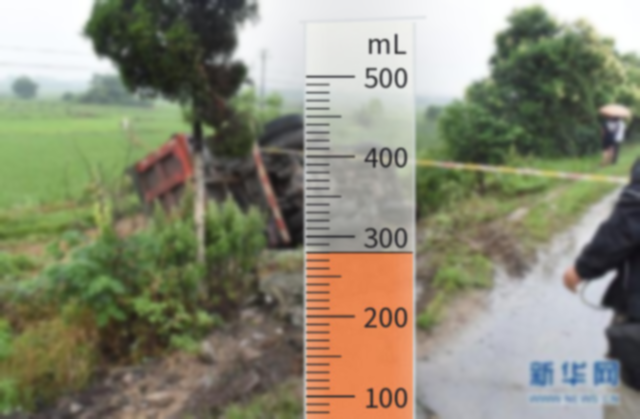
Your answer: {"value": 280, "unit": "mL"}
